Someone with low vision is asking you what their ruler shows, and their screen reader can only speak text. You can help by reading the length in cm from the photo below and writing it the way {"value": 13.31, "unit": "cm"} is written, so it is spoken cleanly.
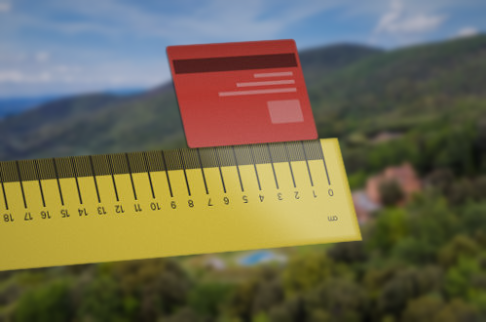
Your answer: {"value": 7.5, "unit": "cm"}
